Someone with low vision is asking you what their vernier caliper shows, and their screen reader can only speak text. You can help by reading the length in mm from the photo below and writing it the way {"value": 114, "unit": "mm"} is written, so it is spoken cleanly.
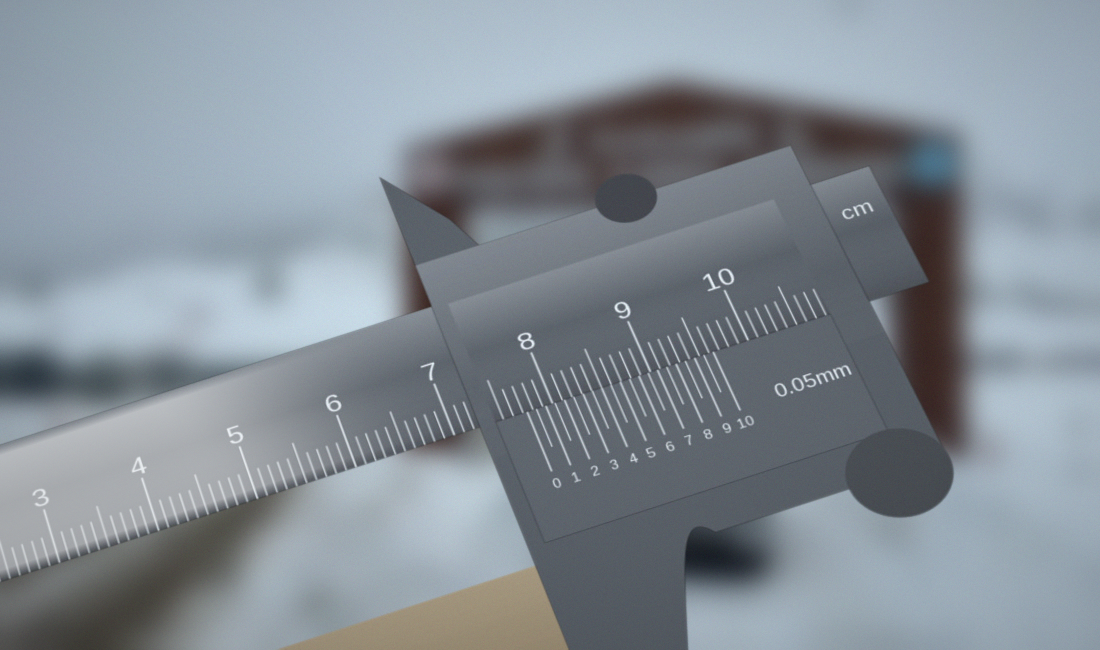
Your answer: {"value": 77.4, "unit": "mm"}
